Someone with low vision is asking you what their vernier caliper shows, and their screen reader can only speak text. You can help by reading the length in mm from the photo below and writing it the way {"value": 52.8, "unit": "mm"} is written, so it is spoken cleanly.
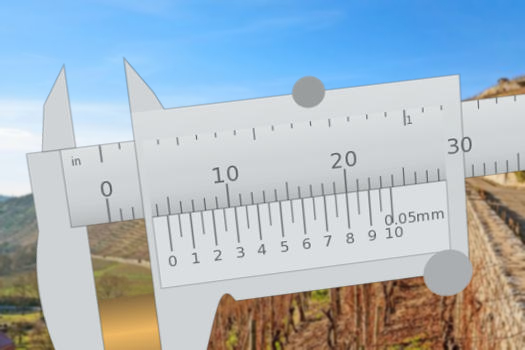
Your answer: {"value": 4.8, "unit": "mm"}
